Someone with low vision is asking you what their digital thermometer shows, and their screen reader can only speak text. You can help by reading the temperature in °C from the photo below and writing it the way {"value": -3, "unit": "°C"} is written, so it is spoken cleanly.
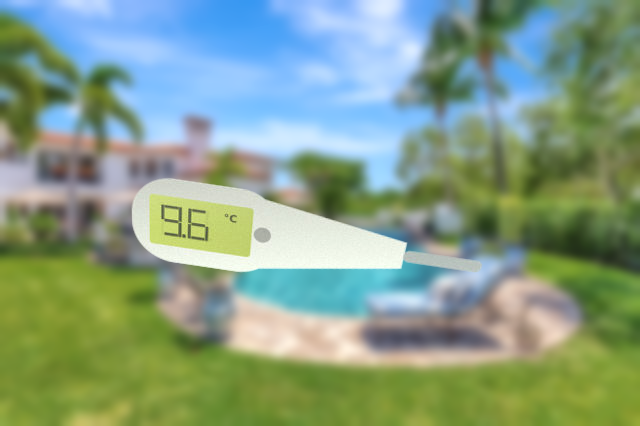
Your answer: {"value": 9.6, "unit": "°C"}
